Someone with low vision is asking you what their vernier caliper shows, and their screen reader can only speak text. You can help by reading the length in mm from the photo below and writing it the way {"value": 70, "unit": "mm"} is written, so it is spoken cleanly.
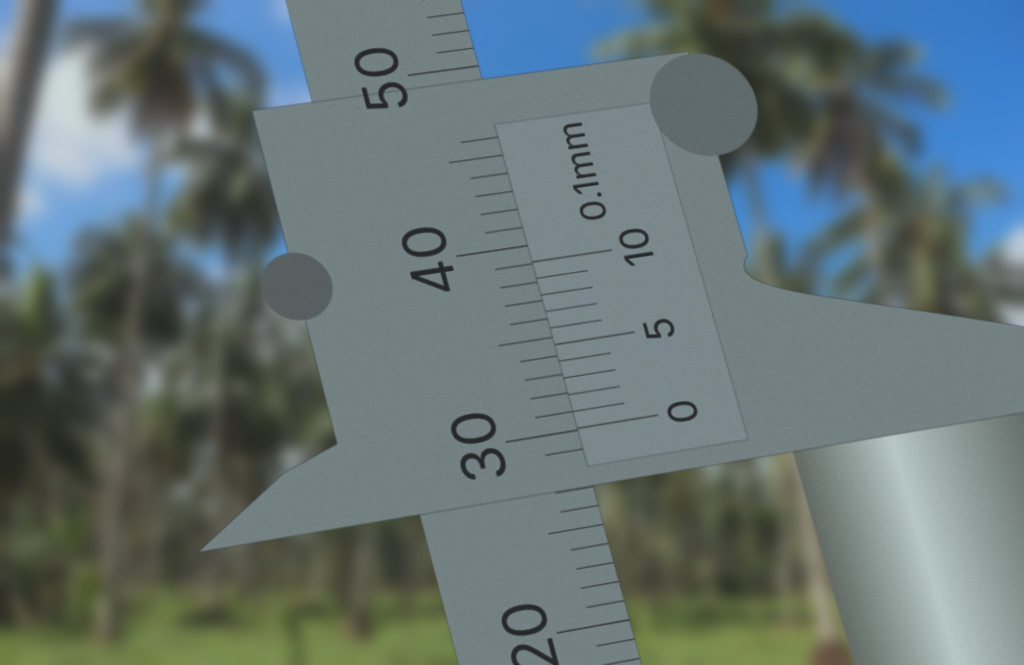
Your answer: {"value": 30.1, "unit": "mm"}
